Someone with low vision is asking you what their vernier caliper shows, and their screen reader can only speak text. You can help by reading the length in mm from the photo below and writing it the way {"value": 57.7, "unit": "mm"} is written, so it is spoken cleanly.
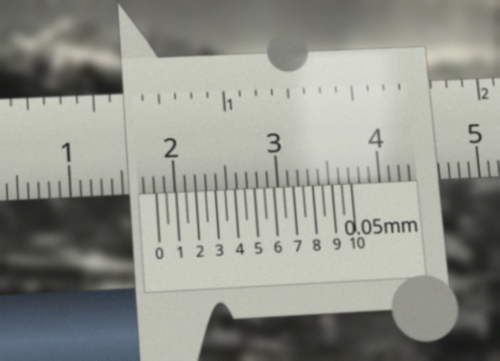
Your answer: {"value": 18.2, "unit": "mm"}
